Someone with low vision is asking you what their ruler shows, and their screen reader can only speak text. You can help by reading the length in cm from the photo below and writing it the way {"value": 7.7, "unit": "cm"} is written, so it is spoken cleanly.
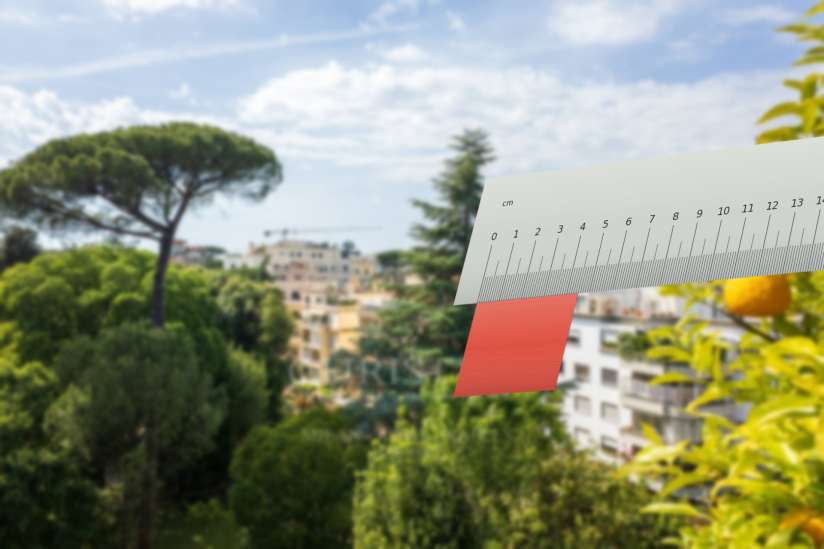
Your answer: {"value": 4.5, "unit": "cm"}
